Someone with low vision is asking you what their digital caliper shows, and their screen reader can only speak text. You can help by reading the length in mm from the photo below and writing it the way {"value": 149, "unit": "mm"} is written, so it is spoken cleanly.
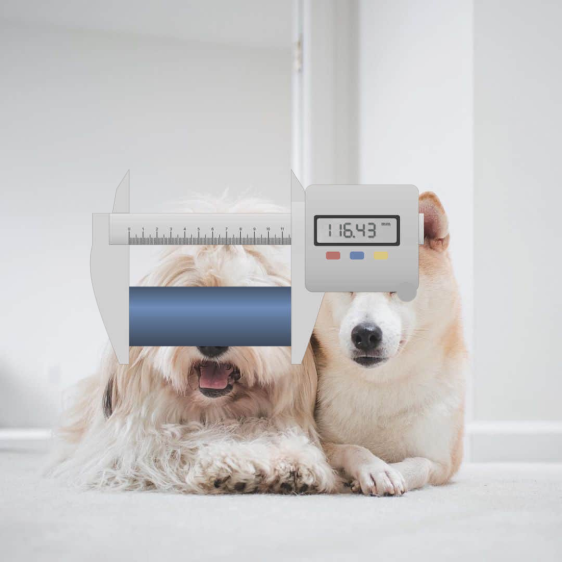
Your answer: {"value": 116.43, "unit": "mm"}
